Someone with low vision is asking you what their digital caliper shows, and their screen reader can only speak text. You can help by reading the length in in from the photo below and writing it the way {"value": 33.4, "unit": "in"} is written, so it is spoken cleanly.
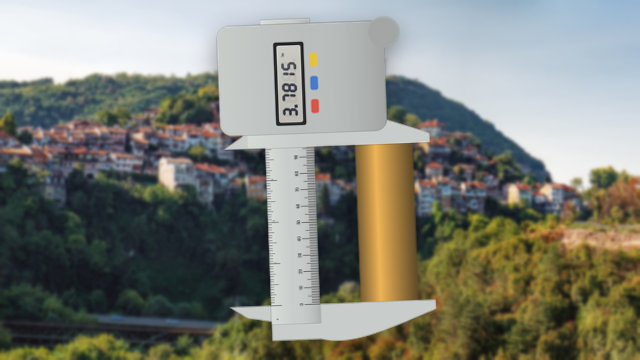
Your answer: {"value": 3.7815, "unit": "in"}
